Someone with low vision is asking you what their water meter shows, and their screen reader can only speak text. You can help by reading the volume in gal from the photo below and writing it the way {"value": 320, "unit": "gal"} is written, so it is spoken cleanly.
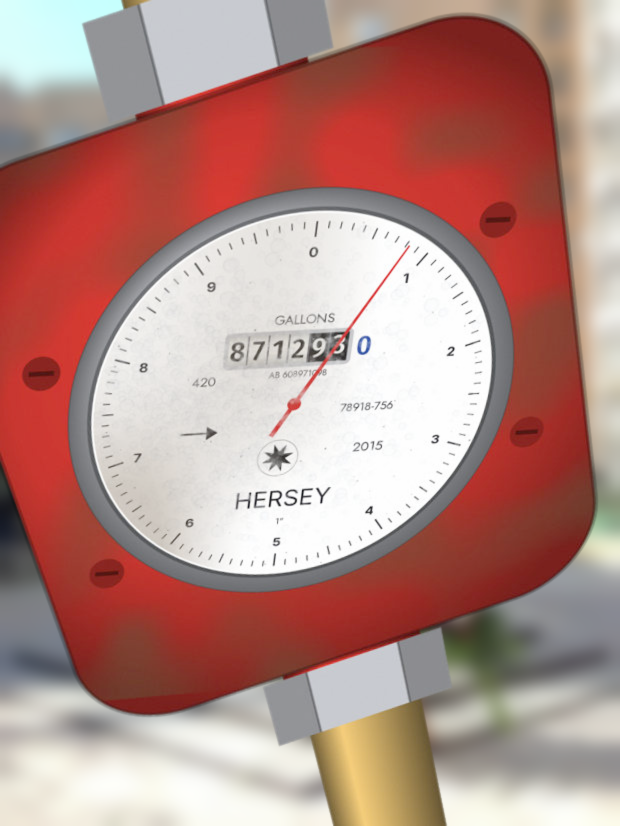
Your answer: {"value": 8712930.8, "unit": "gal"}
